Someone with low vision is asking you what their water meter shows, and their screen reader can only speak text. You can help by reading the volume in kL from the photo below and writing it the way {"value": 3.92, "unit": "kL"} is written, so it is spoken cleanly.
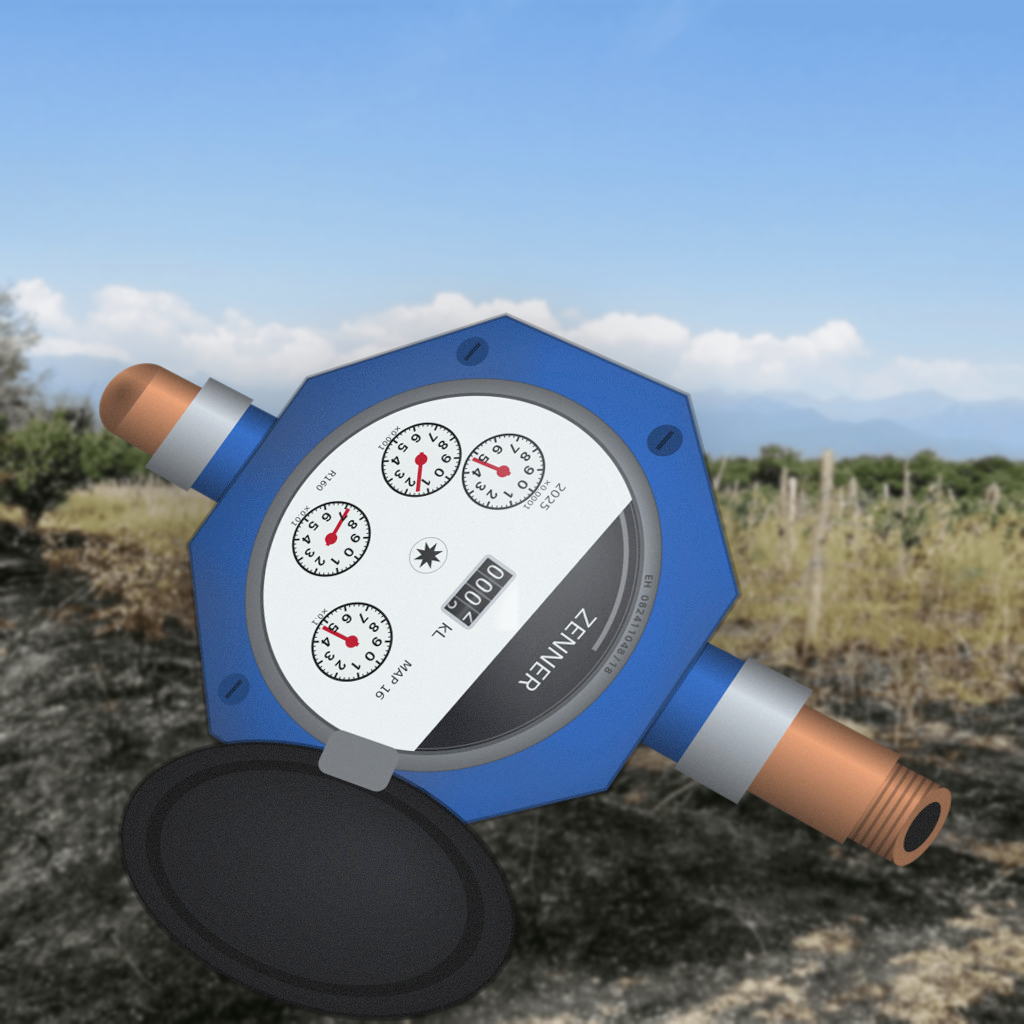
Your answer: {"value": 2.4714, "unit": "kL"}
